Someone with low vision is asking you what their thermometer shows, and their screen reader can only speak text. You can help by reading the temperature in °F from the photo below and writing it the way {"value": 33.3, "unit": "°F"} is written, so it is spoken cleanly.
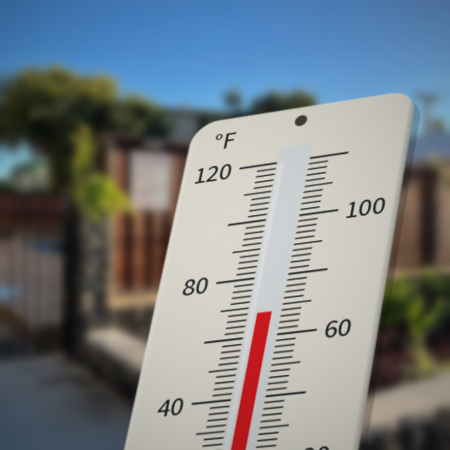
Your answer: {"value": 68, "unit": "°F"}
